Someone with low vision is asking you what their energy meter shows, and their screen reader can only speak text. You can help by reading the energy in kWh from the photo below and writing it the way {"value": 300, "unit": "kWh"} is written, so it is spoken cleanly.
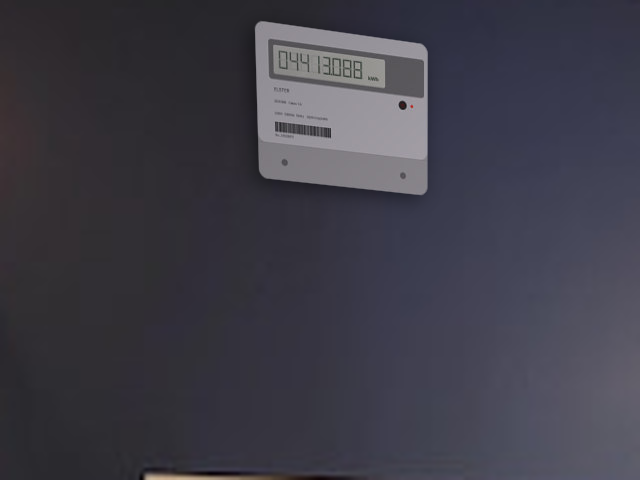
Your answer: {"value": 4413.088, "unit": "kWh"}
